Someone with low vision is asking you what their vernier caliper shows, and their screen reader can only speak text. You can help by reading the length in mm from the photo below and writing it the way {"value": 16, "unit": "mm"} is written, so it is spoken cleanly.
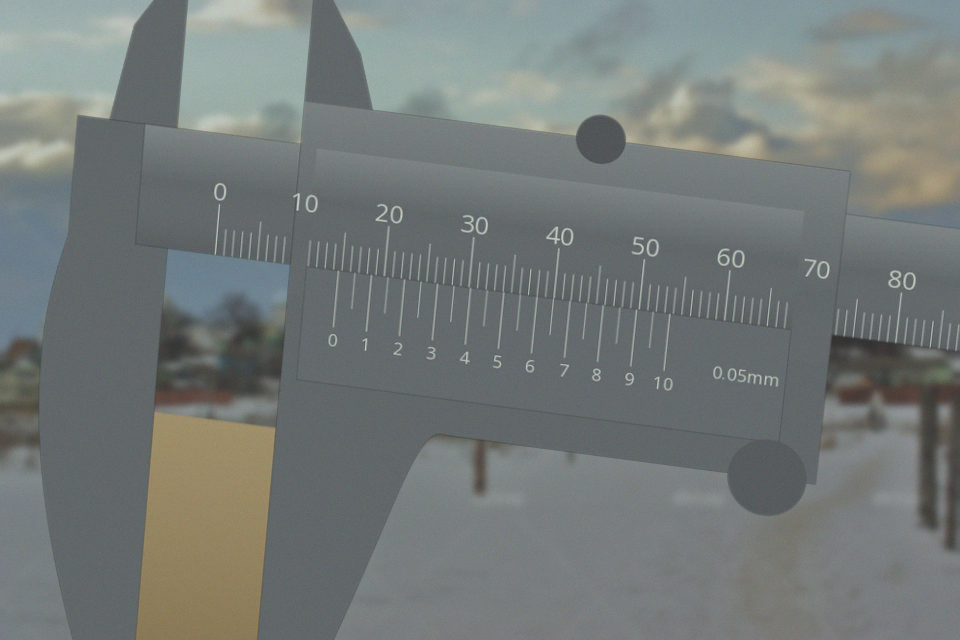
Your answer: {"value": 14.6, "unit": "mm"}
